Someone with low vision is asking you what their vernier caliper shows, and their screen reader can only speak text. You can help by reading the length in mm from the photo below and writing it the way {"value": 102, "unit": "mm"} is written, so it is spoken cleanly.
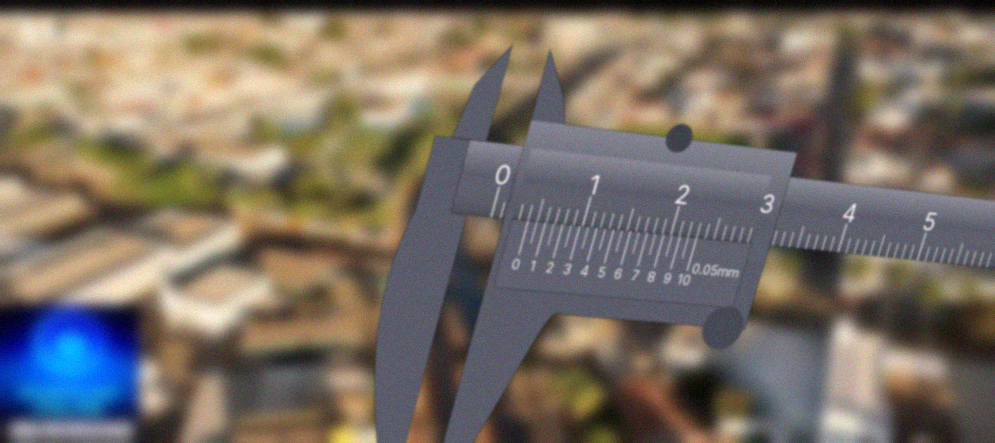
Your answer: {"value": 4.0, "unit": "mm"}
